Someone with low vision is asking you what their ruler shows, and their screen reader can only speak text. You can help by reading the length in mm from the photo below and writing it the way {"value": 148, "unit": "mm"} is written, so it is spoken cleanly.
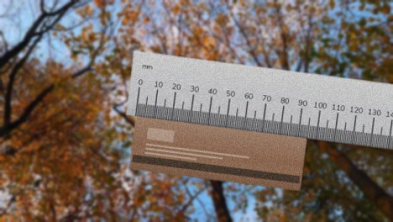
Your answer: {"value": 95, "unit": "mm"}
